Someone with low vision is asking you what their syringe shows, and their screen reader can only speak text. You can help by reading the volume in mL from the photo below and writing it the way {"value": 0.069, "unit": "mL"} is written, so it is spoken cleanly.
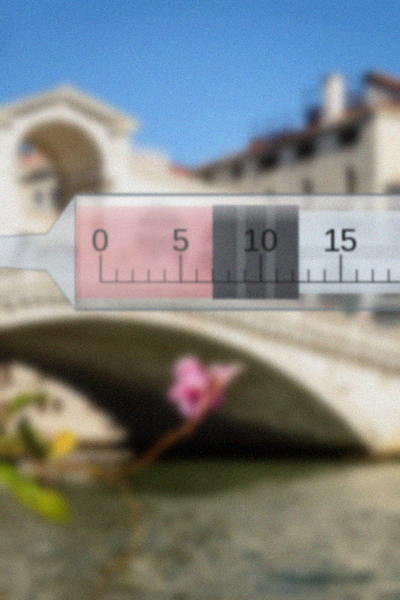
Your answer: {"value": 7, "unit": "mL"}
